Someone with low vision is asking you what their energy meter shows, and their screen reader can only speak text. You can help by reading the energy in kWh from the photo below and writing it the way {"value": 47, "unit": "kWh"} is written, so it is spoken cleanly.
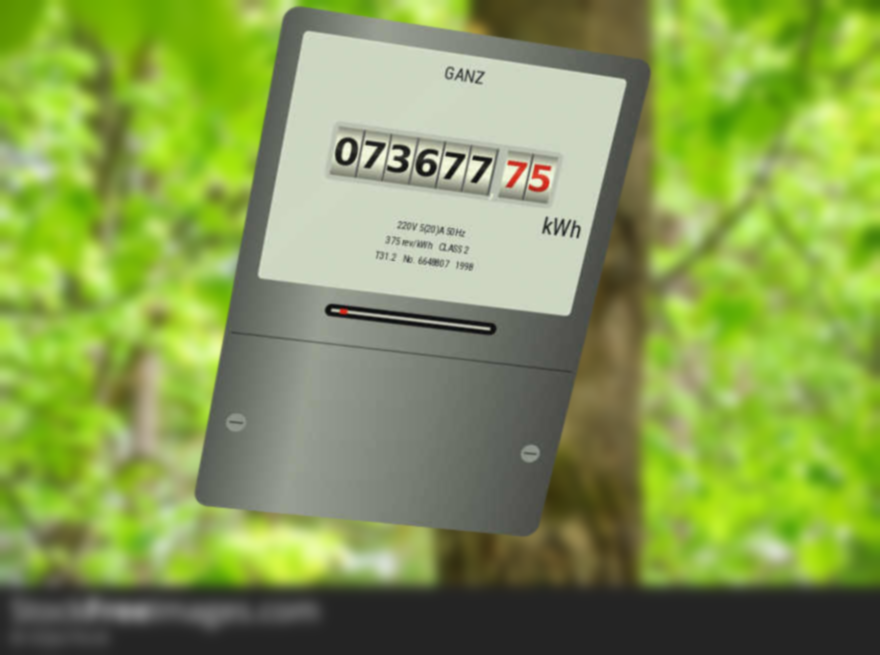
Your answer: {"value": 73677.75, "unit": "kWh"}
